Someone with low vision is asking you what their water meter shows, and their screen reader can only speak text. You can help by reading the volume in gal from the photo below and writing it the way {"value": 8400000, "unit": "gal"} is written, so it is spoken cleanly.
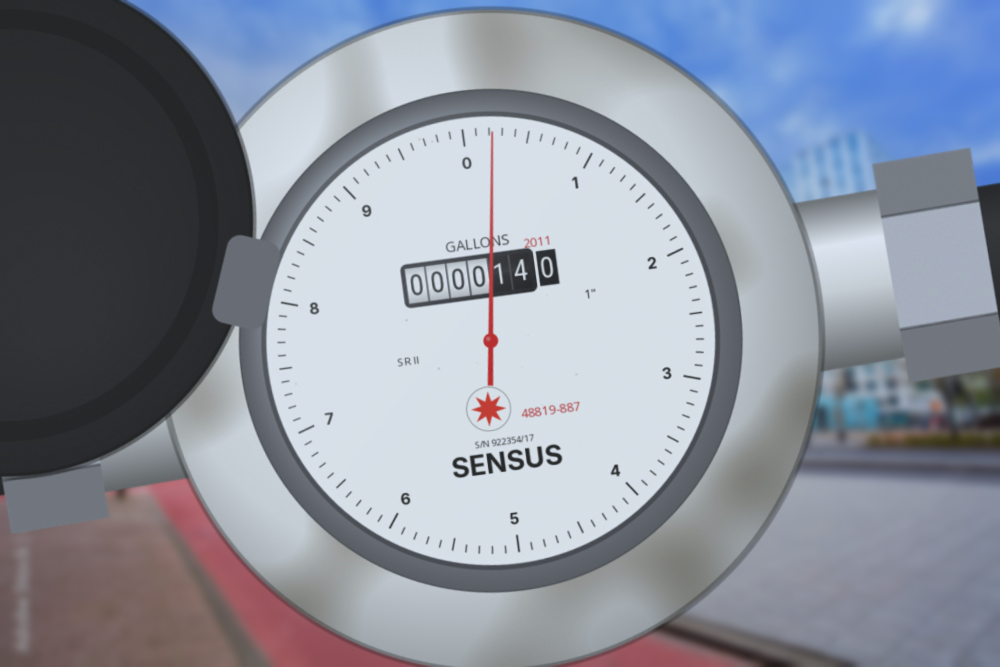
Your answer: {"value": 140.2, "unit": "gal"}
